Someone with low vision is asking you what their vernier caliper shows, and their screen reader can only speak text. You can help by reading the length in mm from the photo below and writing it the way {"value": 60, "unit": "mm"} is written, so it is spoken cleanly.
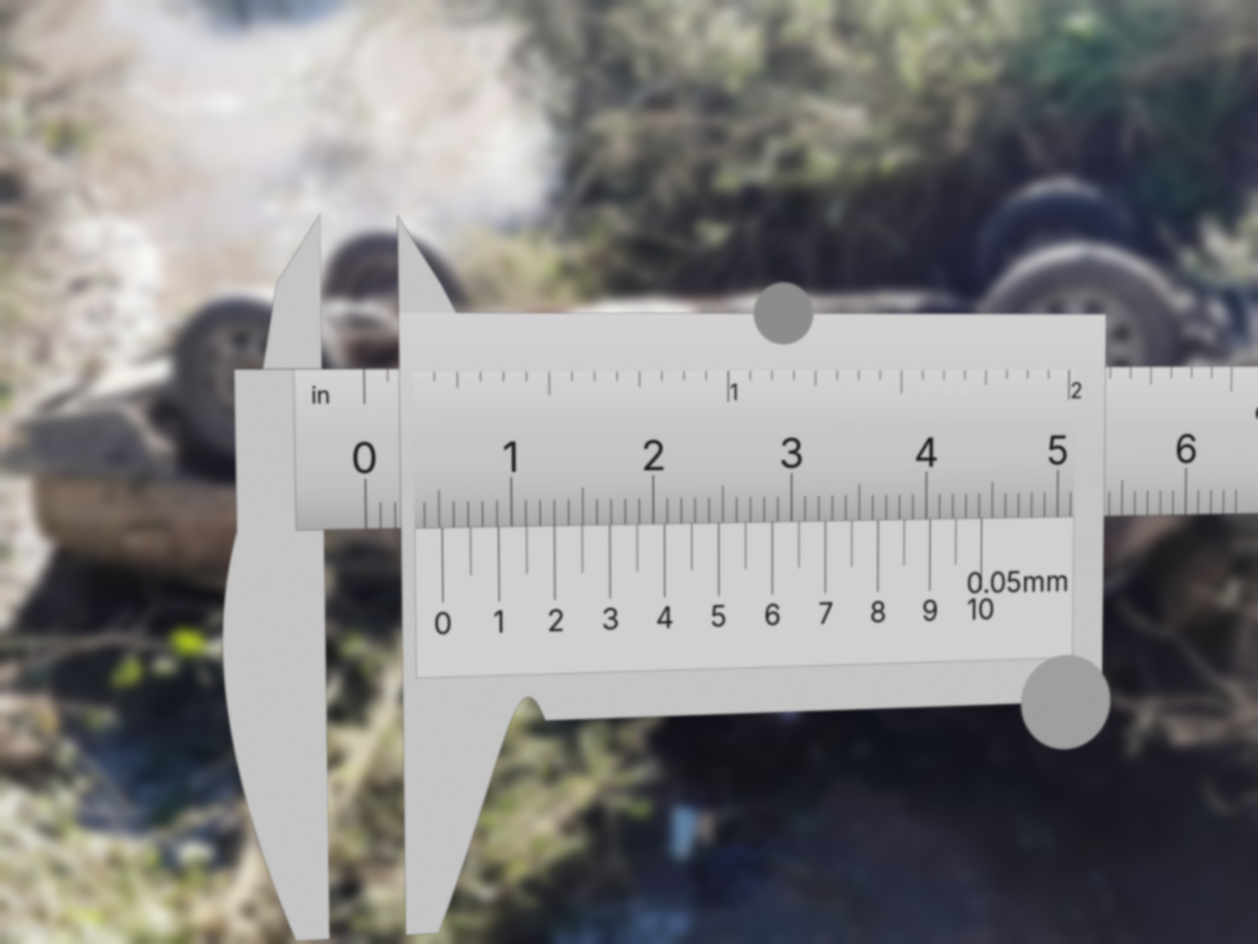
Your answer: {"value": 5.2, "unit": "mm"}
